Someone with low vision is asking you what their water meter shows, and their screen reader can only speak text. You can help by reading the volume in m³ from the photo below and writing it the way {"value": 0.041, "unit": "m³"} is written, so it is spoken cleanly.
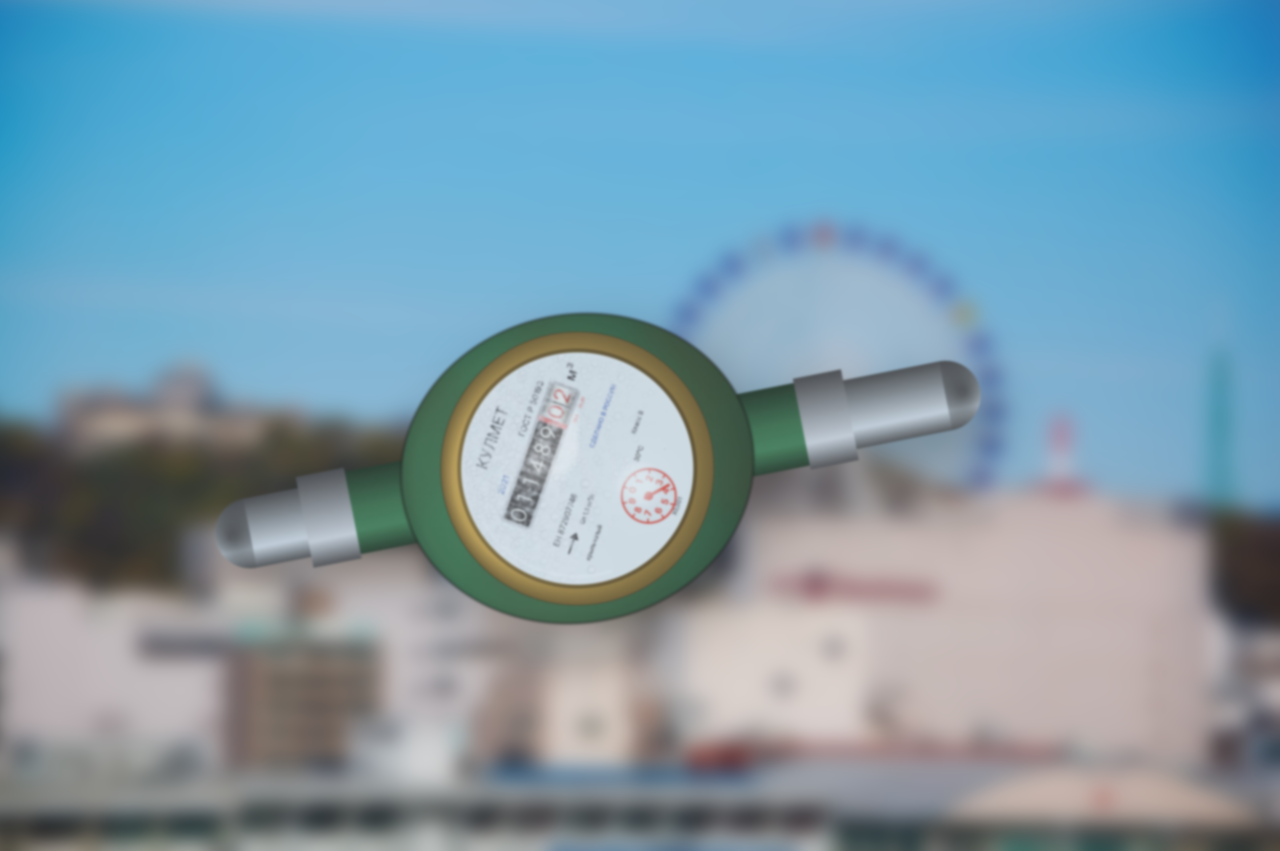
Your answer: {"value": 11489.023, "unit": "m³"}
